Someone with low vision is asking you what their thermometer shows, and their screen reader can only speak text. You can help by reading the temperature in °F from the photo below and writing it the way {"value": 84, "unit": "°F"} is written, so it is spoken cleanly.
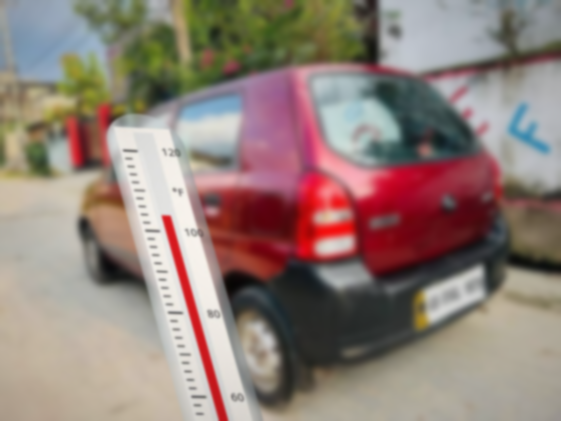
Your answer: {"value": 104, "unit": "°F"}
